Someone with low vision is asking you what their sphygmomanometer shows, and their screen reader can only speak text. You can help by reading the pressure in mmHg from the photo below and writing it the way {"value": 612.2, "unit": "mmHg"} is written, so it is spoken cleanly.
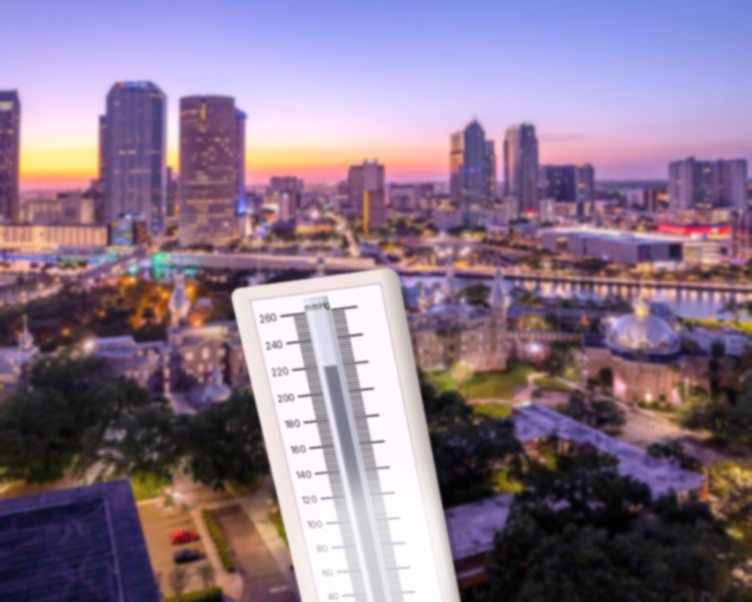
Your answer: {"value": 220, "unit": "mmHg"}
